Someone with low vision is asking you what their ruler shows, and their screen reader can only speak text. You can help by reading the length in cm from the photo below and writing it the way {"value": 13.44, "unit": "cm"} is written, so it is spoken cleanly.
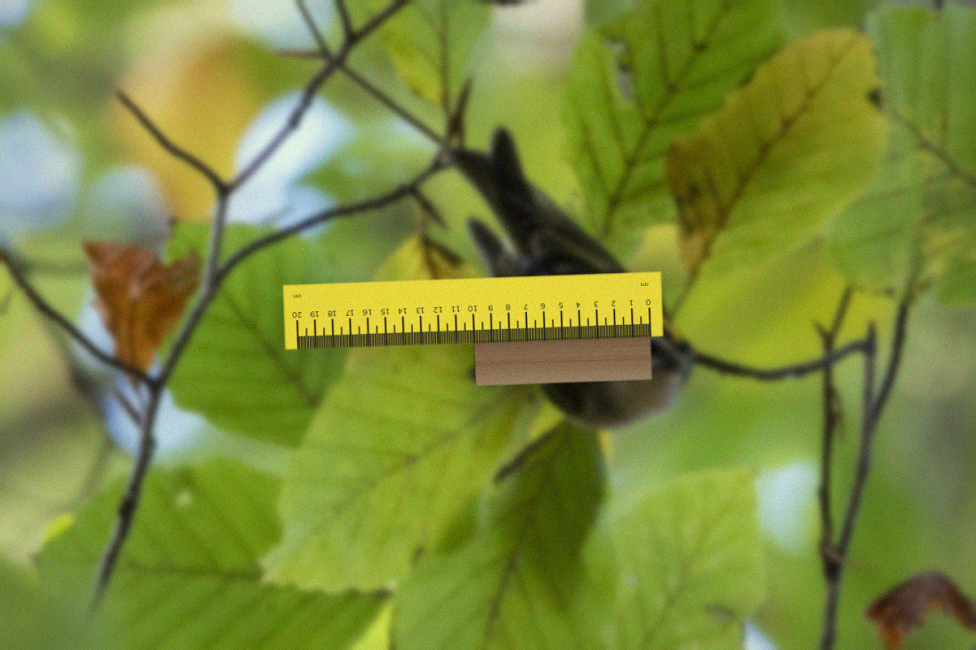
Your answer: {"value": 10, "unit": "cm"}
